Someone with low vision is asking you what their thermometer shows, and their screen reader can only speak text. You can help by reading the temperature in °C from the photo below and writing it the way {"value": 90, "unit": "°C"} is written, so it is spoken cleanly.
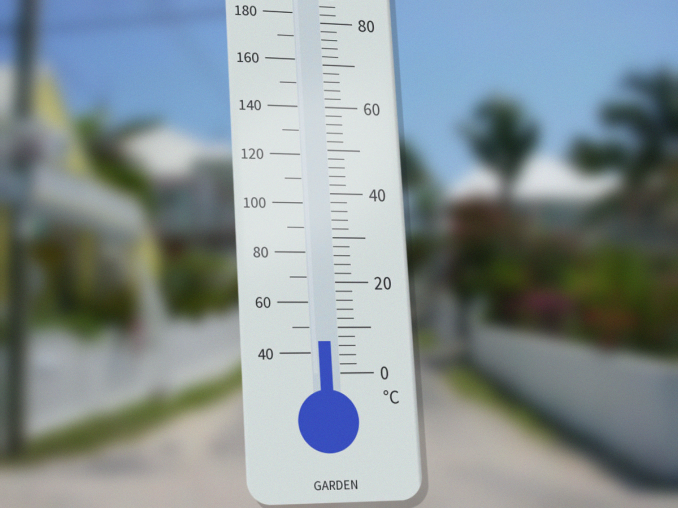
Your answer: {"value": 7, "unit": "°C"}
